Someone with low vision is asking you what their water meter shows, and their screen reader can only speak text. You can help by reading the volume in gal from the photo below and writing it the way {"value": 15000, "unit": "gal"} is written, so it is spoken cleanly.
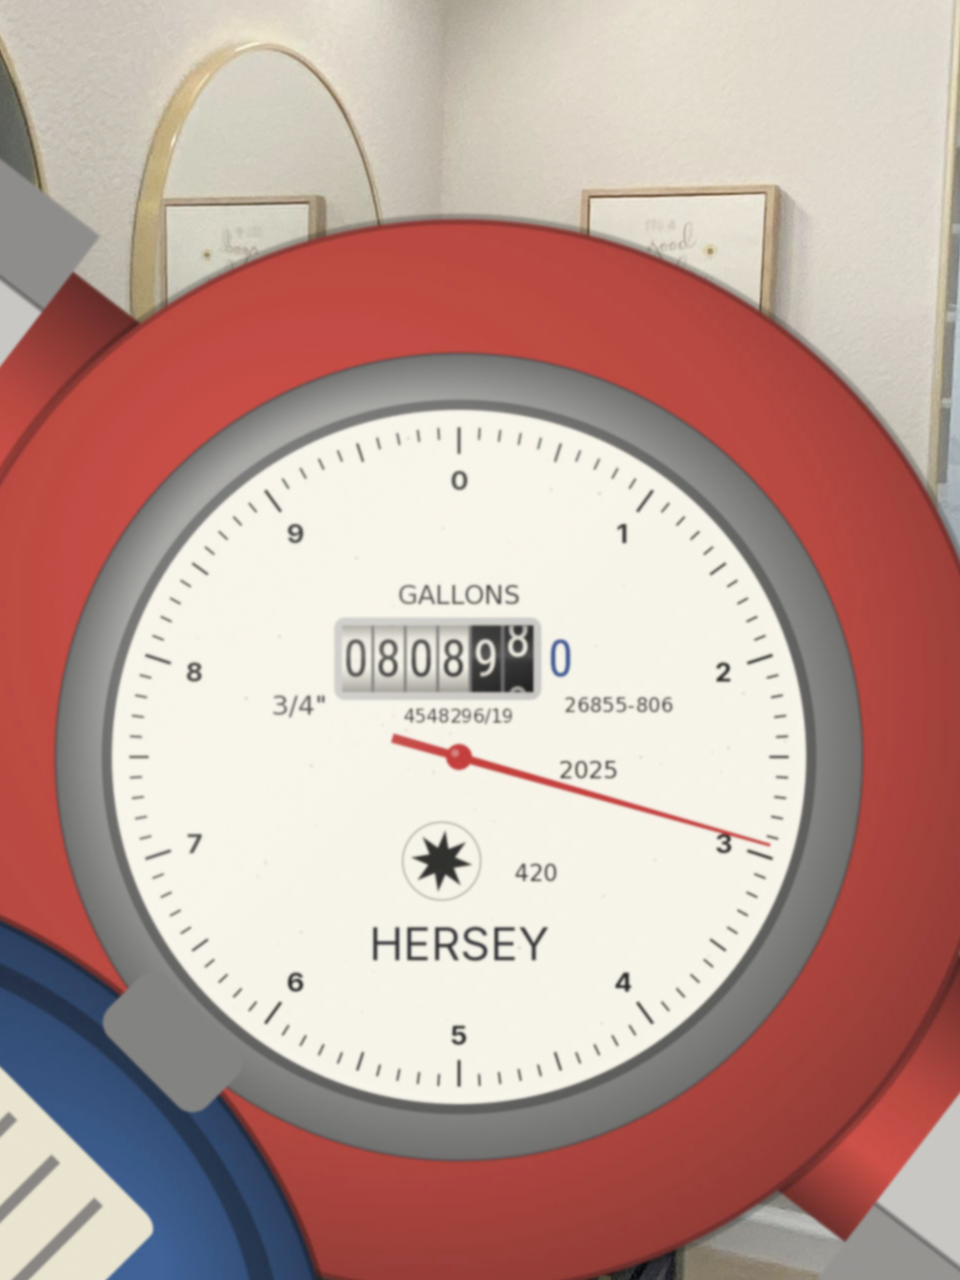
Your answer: {"value": 808982.9, "unit": "gal"}
